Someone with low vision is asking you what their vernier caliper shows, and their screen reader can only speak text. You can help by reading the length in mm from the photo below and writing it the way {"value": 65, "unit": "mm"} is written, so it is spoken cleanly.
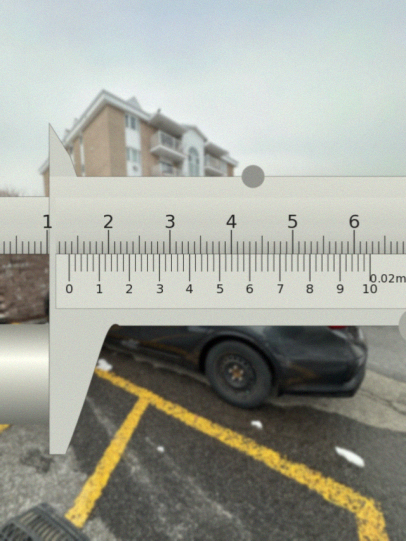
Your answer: {"value": 13.6, "unit": "mm"}
